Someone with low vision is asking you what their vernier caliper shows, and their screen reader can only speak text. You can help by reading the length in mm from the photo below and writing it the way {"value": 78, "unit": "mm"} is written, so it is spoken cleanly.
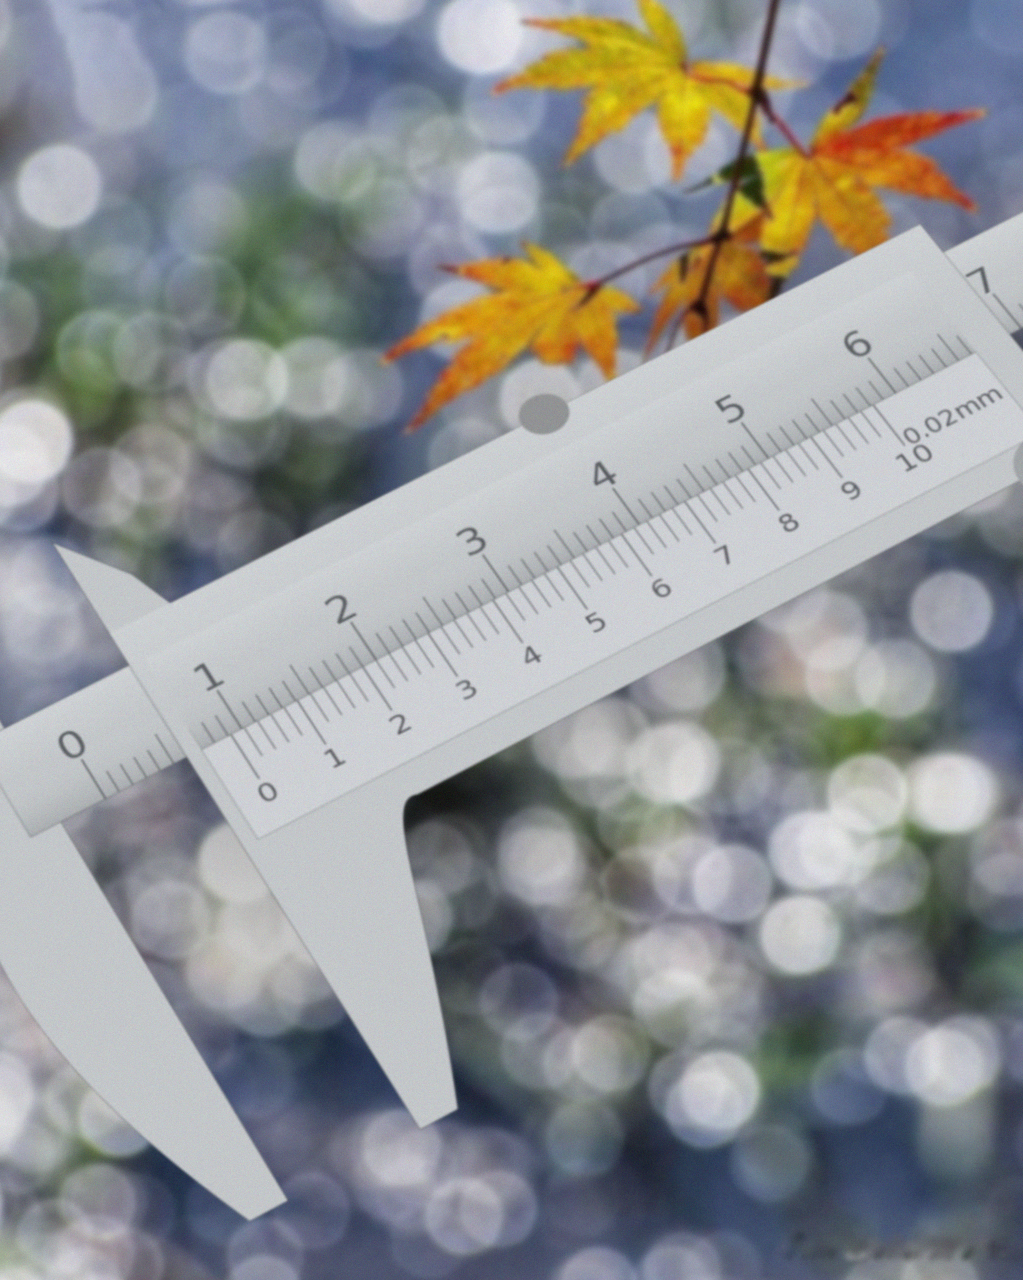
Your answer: {"value": 9.2, "unit": "mm"}
